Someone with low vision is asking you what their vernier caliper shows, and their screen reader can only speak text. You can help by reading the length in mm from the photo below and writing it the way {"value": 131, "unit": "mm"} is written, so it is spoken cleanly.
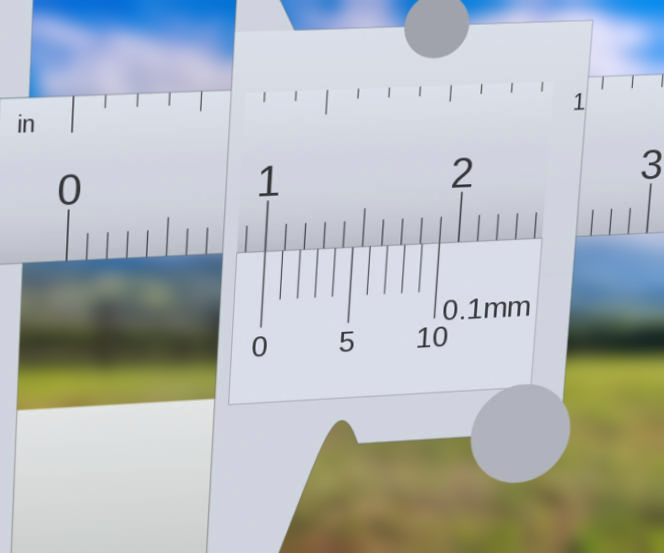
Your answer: {"value": 10.0, "unit": "mm"}
